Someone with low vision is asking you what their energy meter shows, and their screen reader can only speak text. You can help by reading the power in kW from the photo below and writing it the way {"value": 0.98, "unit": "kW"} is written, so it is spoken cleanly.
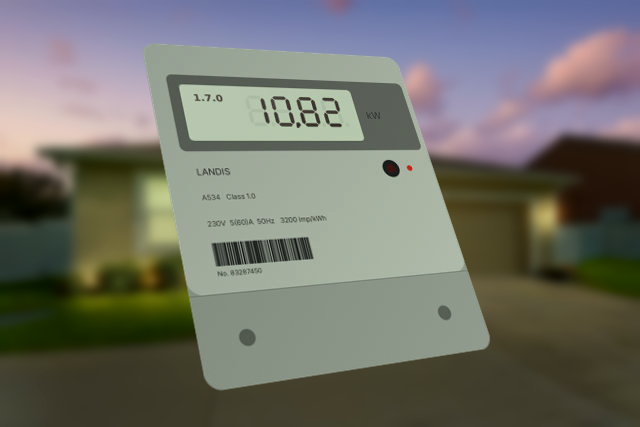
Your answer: {"value": 10.82, "unit": "kW"}
